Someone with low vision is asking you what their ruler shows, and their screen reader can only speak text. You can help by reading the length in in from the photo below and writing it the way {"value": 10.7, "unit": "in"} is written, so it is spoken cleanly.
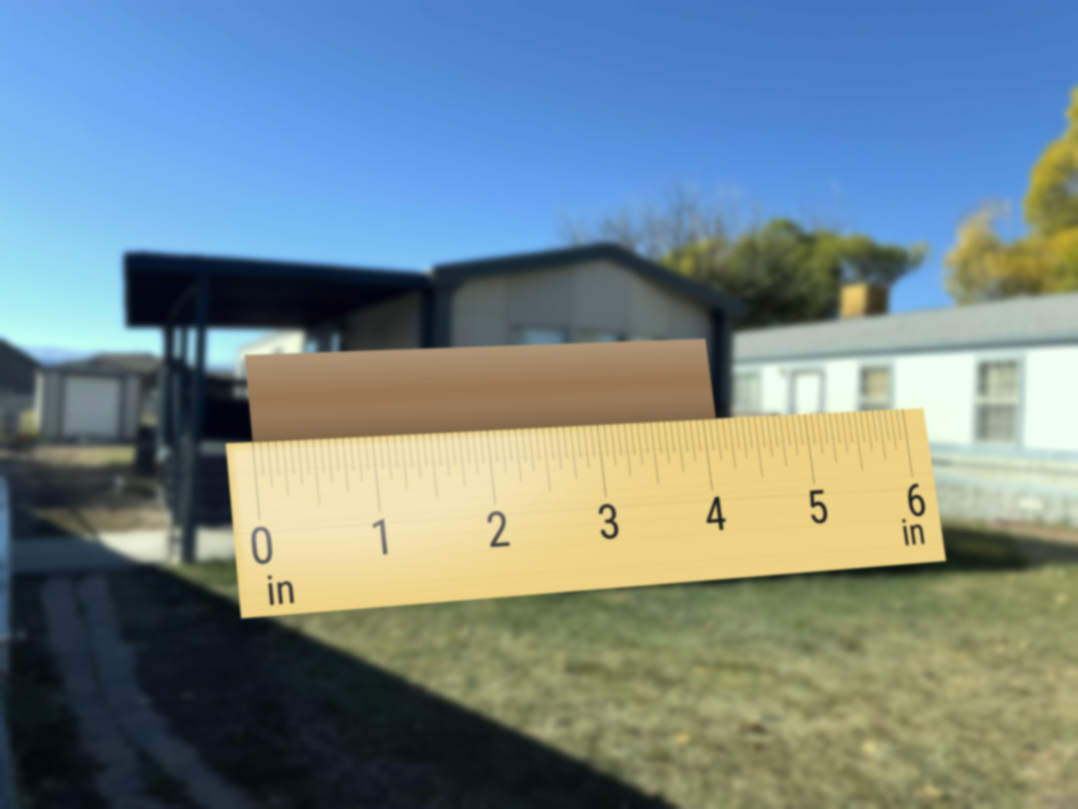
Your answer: {"value": 4.125, "unit": "in"}
